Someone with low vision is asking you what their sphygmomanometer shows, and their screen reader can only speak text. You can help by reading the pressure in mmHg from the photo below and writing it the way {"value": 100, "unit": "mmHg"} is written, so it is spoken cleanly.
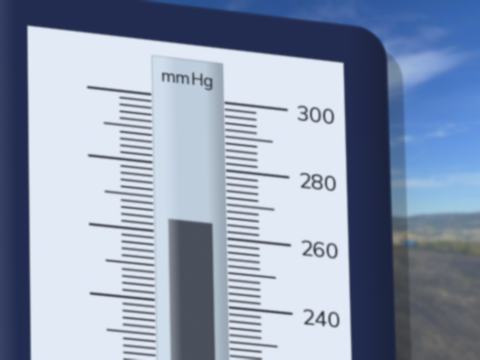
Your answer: {"value": 264, "unit": "mmHg"}
